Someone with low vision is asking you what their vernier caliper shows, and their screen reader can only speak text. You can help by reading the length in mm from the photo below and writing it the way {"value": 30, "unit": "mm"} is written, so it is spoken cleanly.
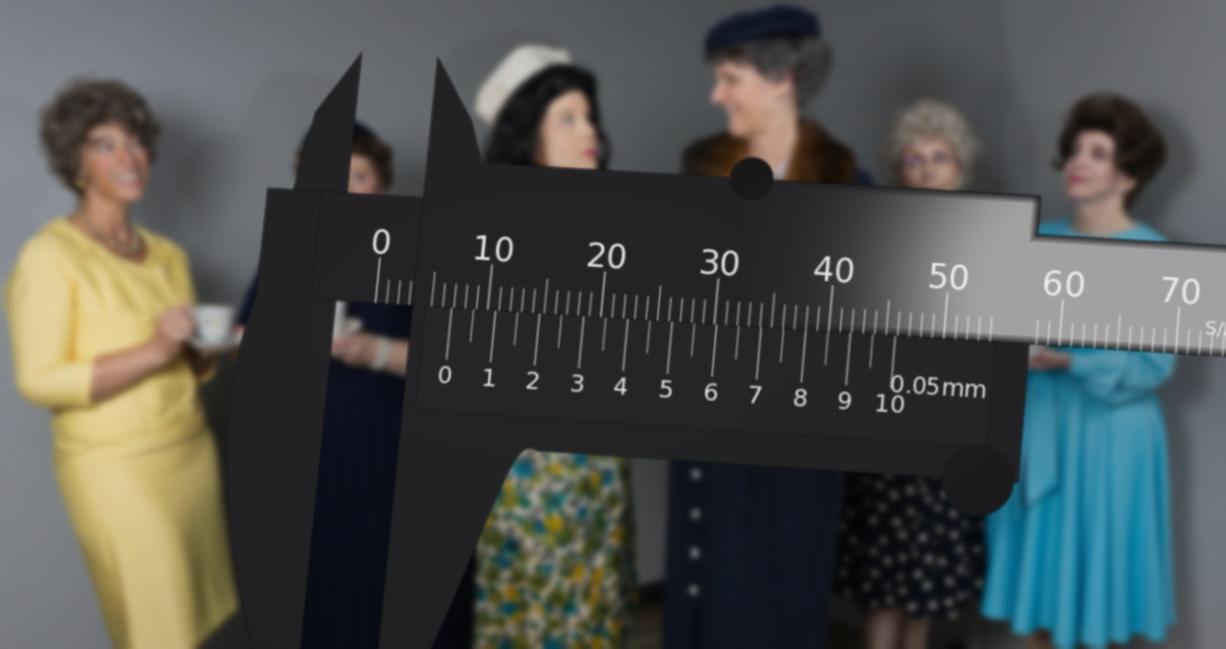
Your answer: {"value": 6.8, "unit": "mm"}
